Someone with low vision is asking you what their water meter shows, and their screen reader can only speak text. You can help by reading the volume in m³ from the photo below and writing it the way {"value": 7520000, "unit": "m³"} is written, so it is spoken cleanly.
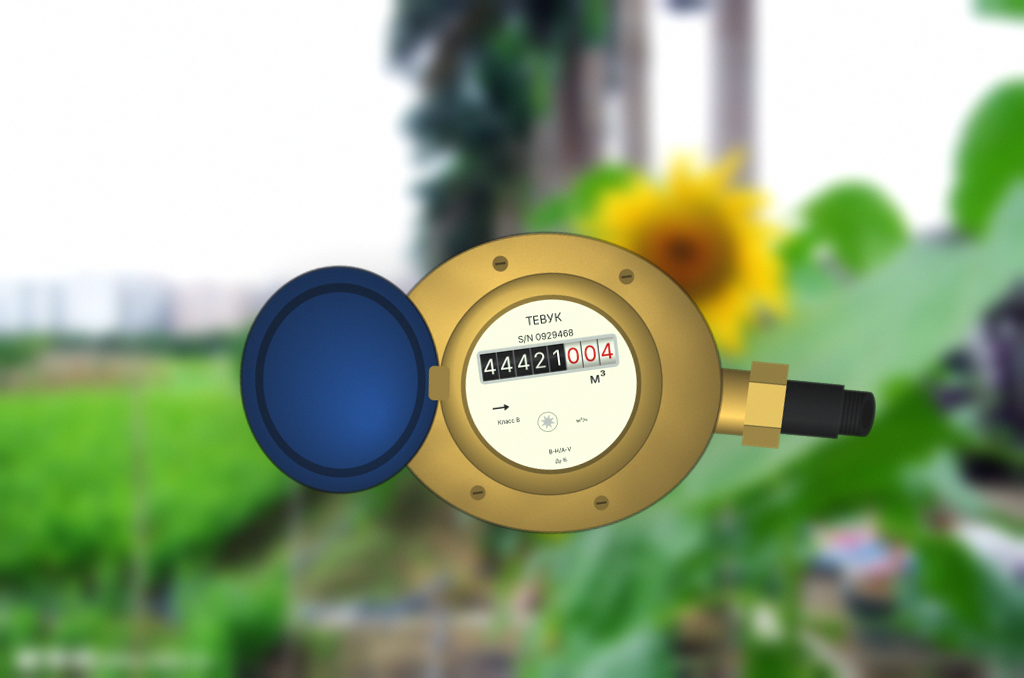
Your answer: {"value": 44421.004, "unit": "m³"}
